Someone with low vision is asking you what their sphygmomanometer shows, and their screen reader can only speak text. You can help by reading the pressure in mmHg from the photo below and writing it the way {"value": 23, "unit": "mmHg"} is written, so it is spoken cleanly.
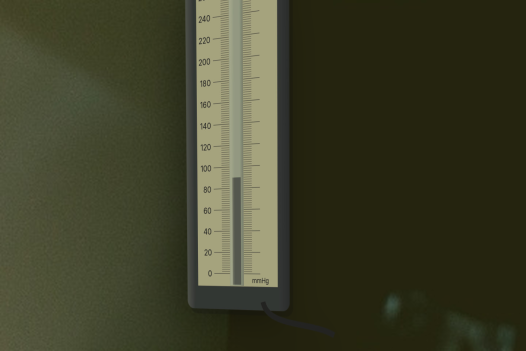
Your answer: {"value": 90, "unit": "mmHg"}
